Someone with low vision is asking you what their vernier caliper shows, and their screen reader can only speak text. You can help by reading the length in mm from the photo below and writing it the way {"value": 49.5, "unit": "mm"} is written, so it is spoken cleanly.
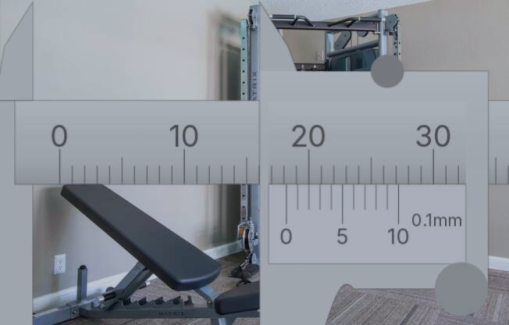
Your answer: {"value": 18.2, "unit": "mm"}
